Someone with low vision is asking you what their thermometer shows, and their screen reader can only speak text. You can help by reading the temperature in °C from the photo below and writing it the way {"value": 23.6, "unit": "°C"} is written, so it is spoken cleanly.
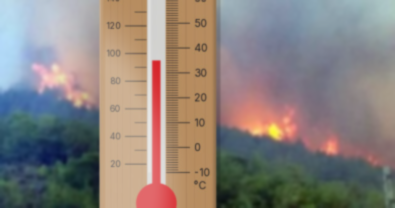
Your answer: {"value": 35, "unit": "°C"}
